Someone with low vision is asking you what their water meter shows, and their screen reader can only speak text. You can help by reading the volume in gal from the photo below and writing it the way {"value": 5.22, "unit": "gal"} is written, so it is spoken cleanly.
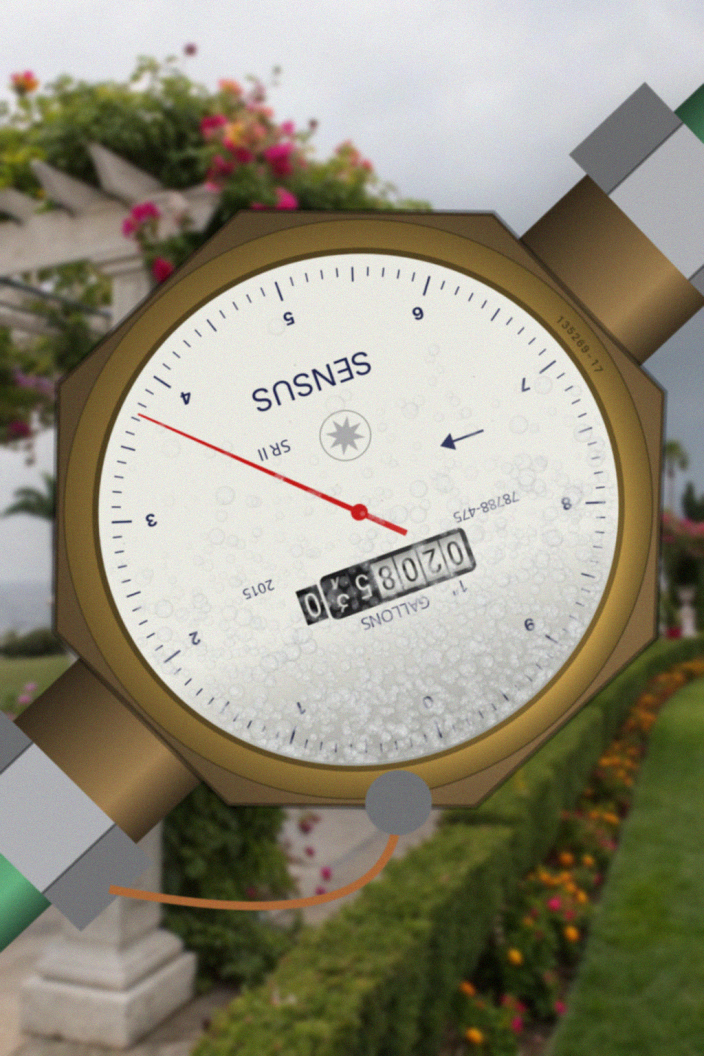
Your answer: {"value": 208533.7, "unit": "gal"}
